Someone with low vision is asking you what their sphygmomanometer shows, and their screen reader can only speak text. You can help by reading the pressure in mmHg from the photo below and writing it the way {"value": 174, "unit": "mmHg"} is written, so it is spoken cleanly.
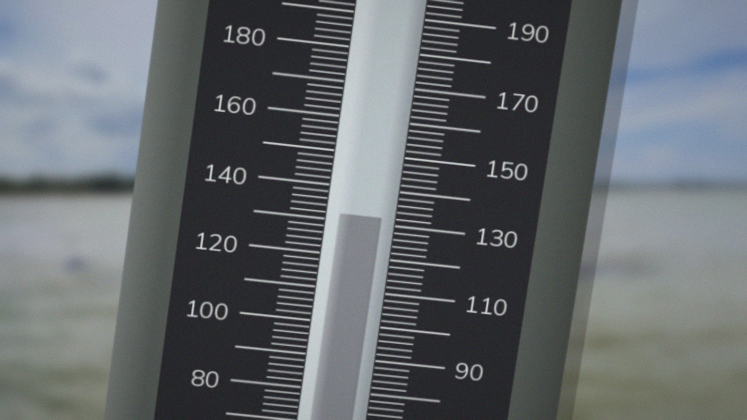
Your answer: {"value": 132, "unit": "mmHg"}
